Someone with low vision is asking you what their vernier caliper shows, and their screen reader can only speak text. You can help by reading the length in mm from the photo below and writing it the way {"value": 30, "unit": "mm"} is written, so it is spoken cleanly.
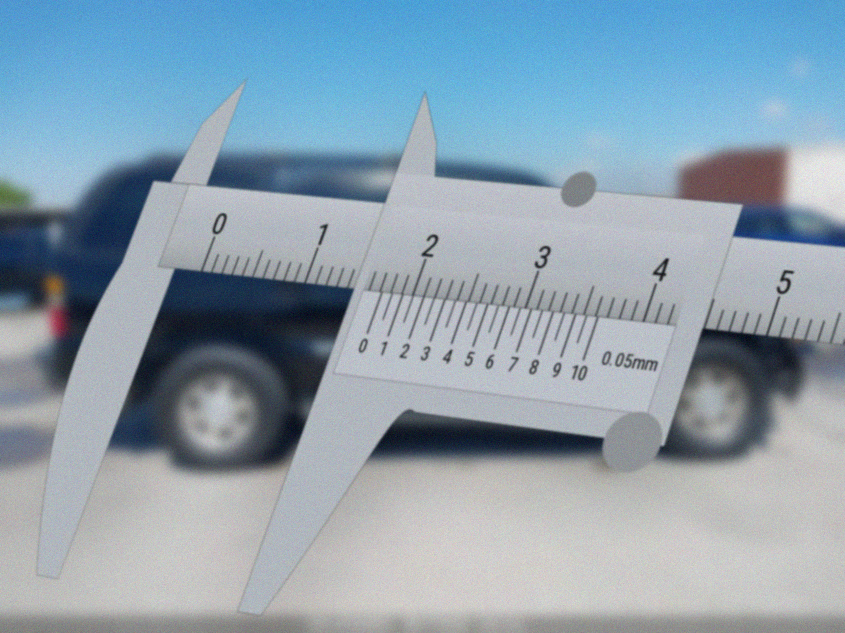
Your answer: {"value": 17.2, "unit": "mm"}
